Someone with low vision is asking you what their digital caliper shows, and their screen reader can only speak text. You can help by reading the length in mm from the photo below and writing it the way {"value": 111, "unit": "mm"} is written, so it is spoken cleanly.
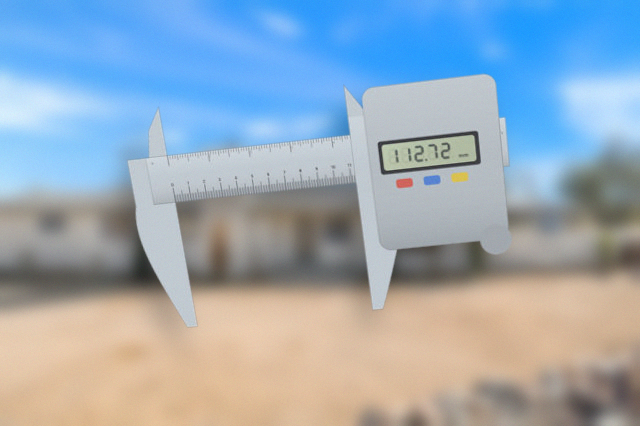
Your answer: {"value": 112.72, "unit": "mm"}
